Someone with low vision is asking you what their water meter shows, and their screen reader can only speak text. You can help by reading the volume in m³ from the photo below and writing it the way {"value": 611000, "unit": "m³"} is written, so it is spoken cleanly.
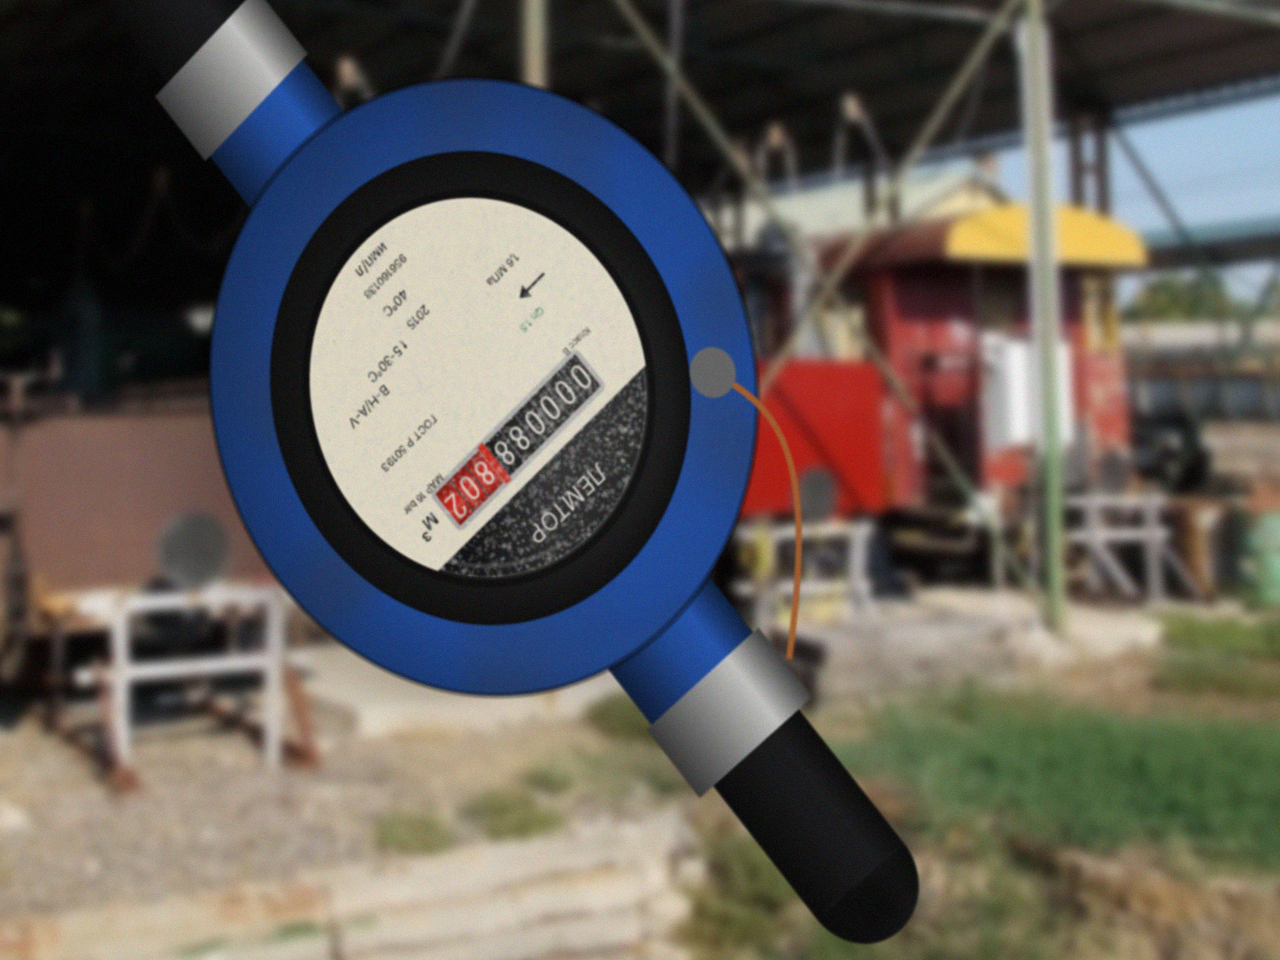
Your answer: {"value": 88.802, "unit": "m³"}
